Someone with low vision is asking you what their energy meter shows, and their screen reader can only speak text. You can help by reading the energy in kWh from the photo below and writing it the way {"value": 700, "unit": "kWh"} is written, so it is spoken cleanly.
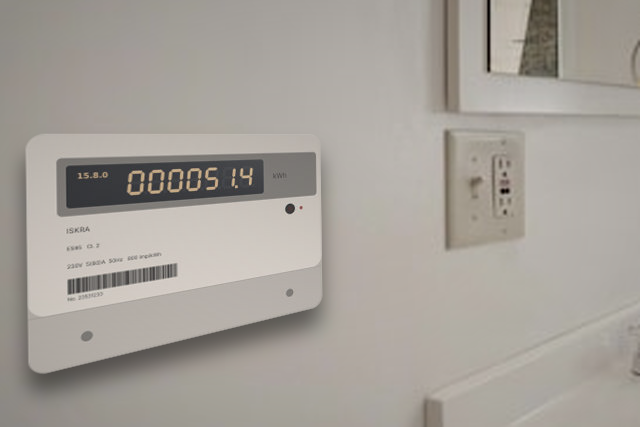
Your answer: {"value": 51.4, "unit": "kWh"}
